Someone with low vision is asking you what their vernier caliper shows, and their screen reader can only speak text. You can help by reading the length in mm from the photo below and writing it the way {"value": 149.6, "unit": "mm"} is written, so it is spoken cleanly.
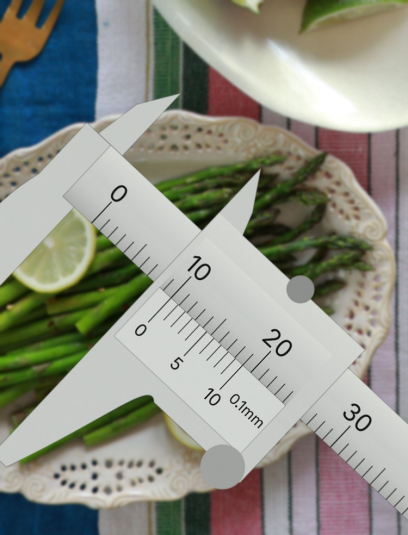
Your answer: {"value": 10.0, "unit": "mm"}
